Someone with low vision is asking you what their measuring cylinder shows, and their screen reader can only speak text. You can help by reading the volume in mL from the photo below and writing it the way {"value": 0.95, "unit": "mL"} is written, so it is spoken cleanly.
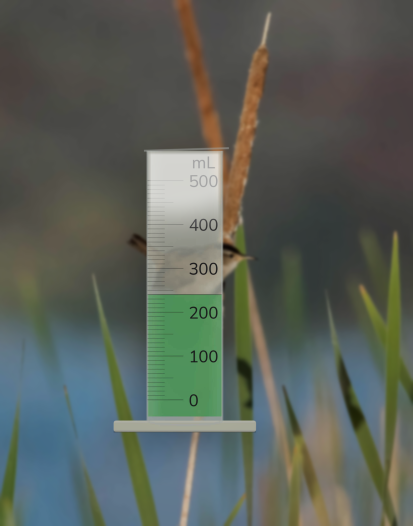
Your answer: {"value": 240, "unit": "mL"}
